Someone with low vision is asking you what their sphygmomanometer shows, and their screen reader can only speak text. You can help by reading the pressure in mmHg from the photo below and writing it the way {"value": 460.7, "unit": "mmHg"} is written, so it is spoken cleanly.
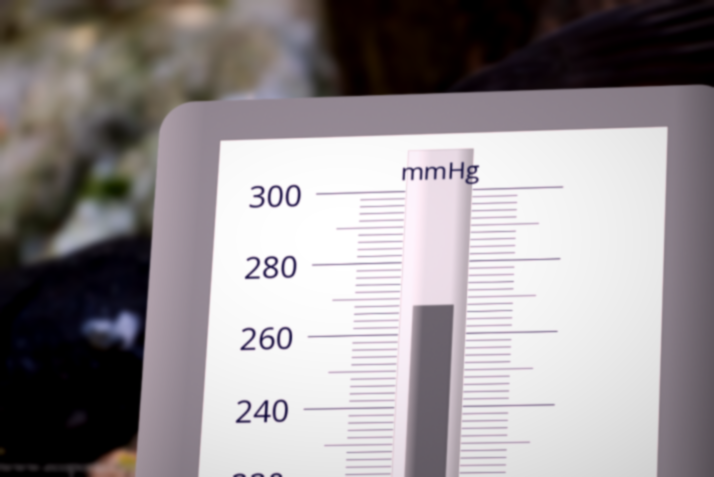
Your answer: {"value": 268, "unit": "mmHg"}
